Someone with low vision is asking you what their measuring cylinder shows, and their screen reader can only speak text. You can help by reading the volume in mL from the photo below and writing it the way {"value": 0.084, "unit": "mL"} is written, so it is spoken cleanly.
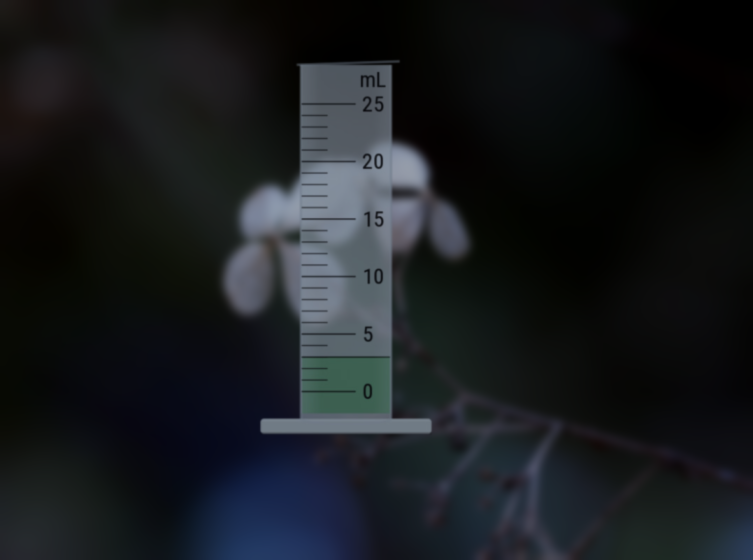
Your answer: {"value": 3, "unit": "mL"}
